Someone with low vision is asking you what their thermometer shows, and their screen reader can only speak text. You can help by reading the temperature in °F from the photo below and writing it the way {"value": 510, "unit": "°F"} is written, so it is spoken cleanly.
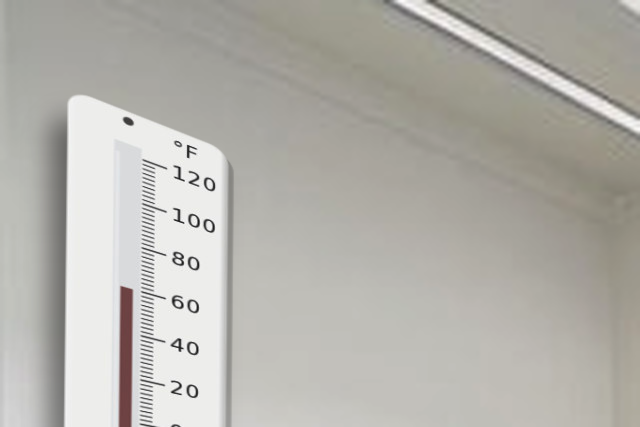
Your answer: {"value": 60, "unit": "°F"}
